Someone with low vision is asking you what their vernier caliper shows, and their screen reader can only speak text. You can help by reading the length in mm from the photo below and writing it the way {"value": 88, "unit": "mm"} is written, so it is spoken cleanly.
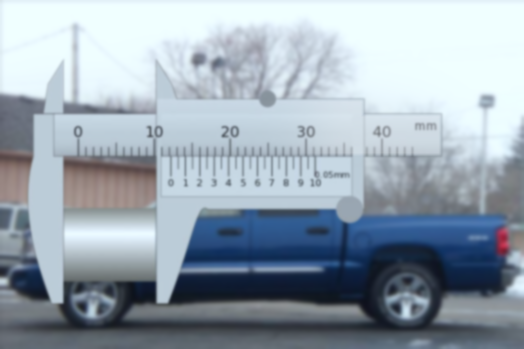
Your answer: {"value": 12.2, "unit": "mm"}
